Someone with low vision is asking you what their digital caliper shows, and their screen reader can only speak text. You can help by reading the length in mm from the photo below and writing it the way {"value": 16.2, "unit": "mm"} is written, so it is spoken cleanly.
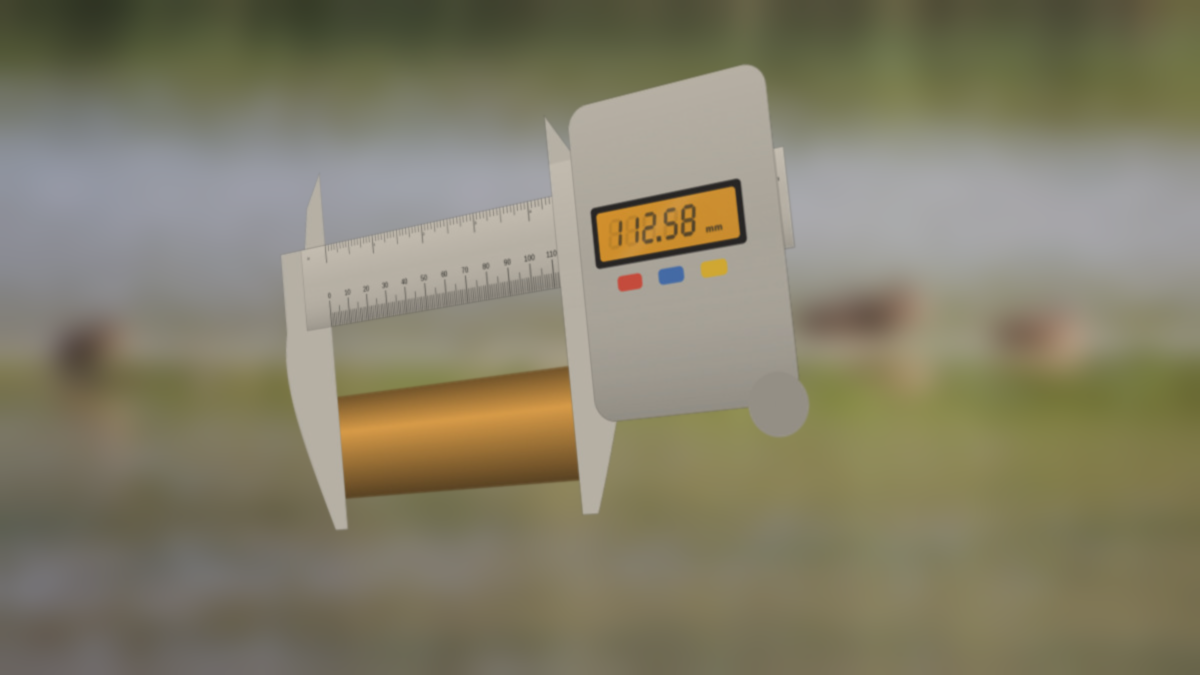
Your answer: {"value": 112.58, "unit": "mm"}
